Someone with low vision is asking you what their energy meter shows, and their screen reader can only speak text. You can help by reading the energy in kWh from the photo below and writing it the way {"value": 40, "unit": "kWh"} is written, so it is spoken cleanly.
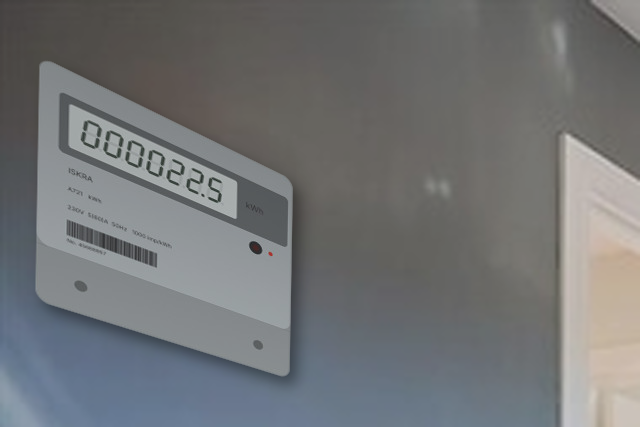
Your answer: {"value": 22.5, "unit": "kWh"}
